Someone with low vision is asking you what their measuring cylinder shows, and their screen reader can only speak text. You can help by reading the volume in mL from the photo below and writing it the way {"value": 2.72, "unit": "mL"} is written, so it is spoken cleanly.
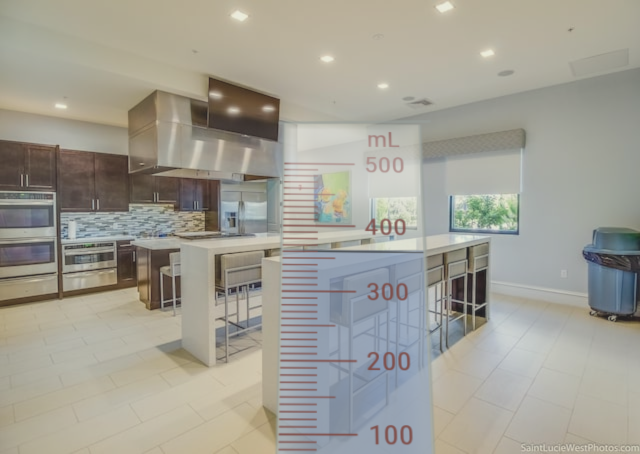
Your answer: {"value": 360, "unit": "mL"}
